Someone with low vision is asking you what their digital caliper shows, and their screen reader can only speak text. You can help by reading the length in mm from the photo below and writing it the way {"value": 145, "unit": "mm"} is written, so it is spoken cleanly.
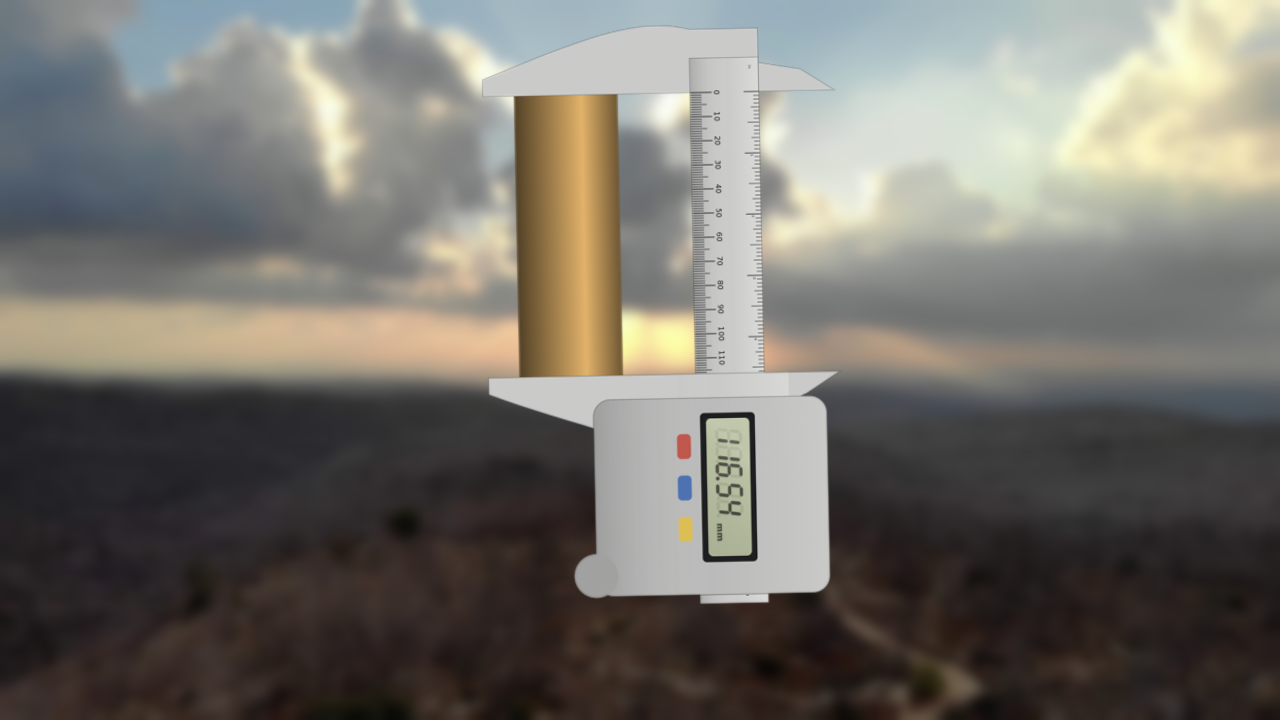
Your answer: {"value": 116.54, "unit": "mm"}
